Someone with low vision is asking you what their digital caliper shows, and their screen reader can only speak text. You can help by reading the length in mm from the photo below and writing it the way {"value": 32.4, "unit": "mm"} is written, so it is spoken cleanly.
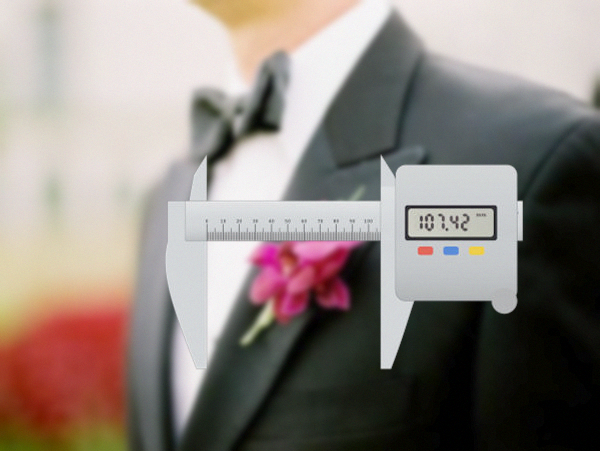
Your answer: {"value": 107.42, "unit": "mm"}
